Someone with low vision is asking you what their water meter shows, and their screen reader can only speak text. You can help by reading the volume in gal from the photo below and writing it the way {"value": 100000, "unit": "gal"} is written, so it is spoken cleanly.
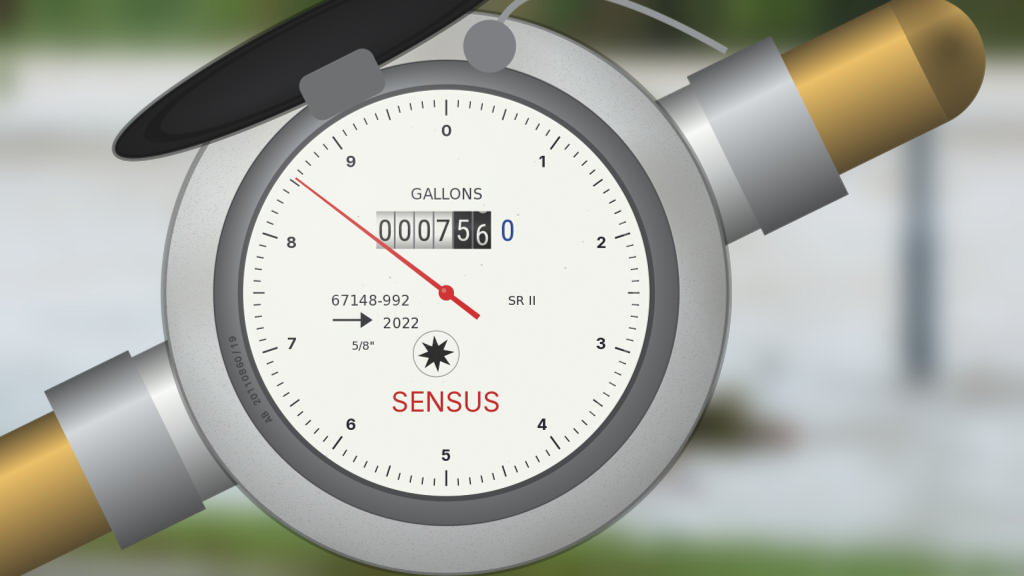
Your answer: {"value": 7558.5, "unit": "gal"}
